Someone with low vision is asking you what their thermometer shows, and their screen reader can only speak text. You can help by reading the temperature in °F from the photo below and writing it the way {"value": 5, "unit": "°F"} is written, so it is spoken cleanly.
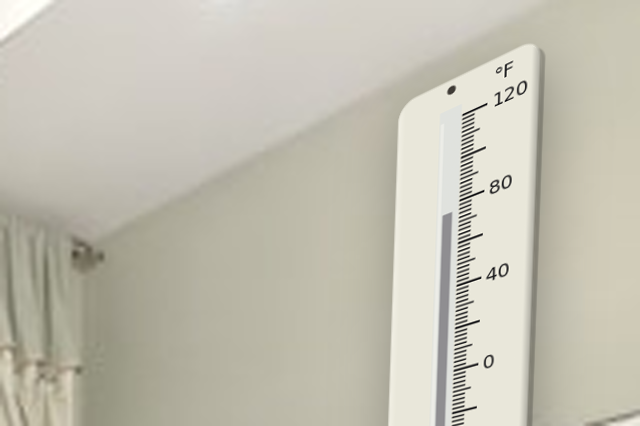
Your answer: {"value": 76, "unit": "°F"}
